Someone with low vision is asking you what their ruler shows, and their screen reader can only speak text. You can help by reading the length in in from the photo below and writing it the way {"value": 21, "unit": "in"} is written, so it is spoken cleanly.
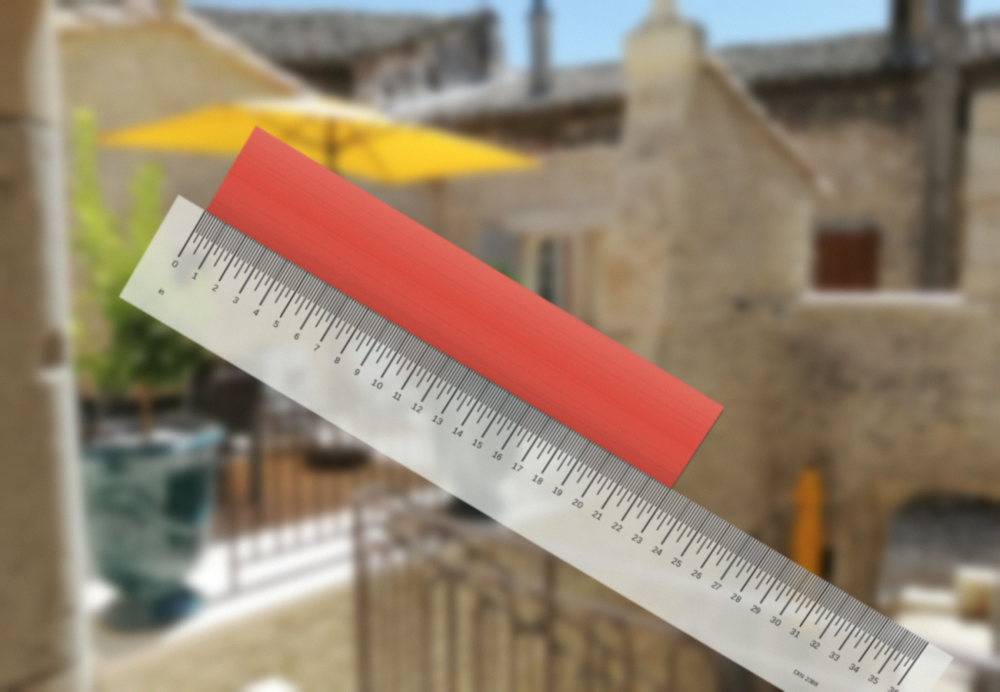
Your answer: {"value": 23, "unit": "in"}
